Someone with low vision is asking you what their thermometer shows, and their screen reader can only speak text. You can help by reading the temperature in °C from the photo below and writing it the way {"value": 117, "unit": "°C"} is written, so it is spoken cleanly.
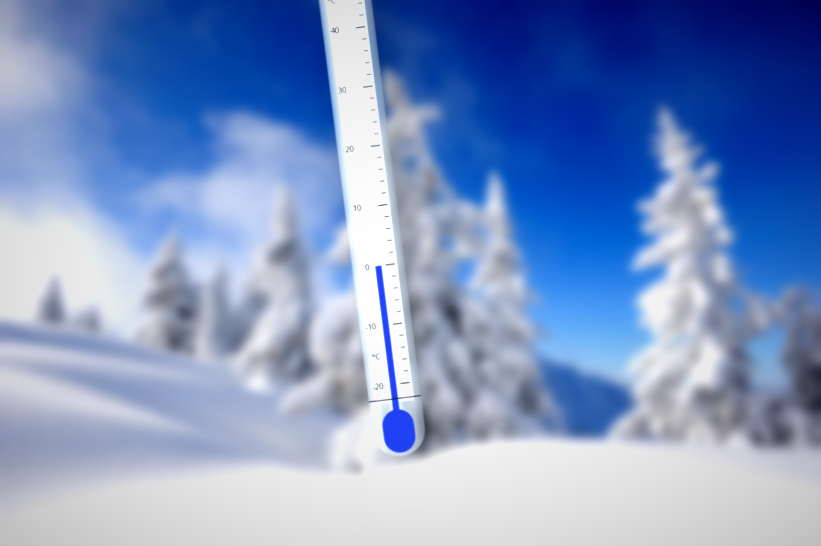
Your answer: {"value": 0, "unit": "°C"}
